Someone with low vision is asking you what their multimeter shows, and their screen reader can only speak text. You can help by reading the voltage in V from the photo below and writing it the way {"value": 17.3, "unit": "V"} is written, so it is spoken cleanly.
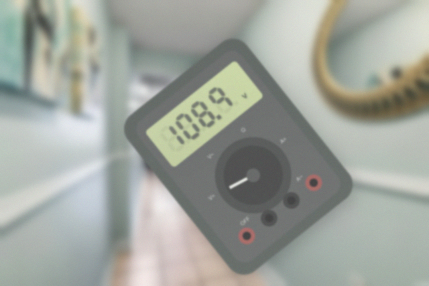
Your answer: {"value": 108.9, "unit": "V"}
